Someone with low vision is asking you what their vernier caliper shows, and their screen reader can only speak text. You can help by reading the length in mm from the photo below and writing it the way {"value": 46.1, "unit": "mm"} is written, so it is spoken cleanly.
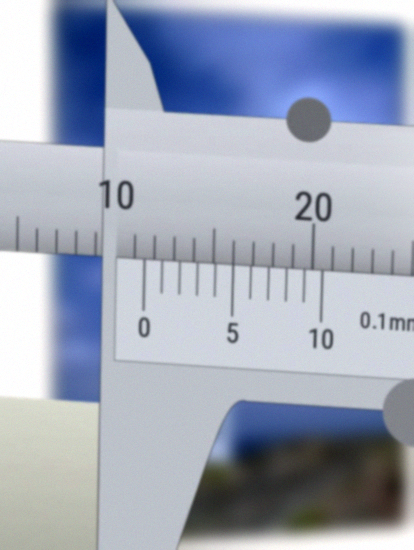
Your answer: {"value": 11.5, "unit": "mm"}
